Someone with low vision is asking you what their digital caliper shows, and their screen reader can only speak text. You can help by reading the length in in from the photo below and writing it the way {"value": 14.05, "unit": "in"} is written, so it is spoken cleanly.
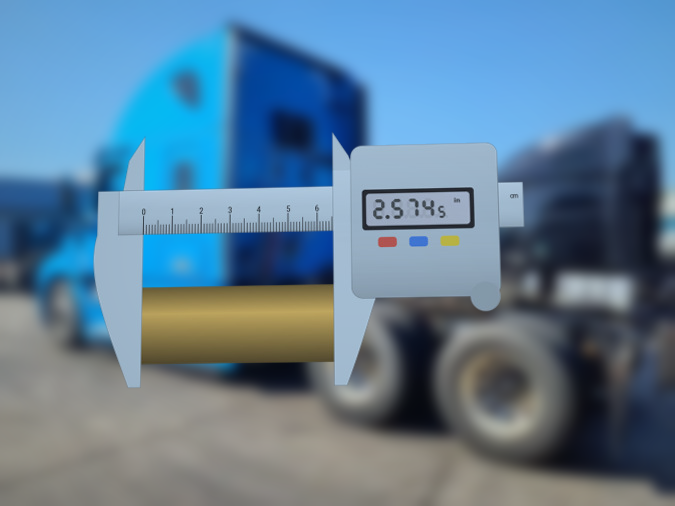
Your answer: {"value": 2.5745, "unit": "in"}
